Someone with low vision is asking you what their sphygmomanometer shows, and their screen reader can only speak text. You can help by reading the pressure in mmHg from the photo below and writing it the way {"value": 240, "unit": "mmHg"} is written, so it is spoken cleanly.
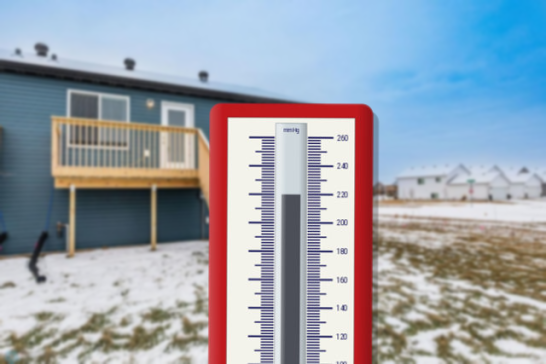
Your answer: {"value": 220, "unit": "mmHg"}
